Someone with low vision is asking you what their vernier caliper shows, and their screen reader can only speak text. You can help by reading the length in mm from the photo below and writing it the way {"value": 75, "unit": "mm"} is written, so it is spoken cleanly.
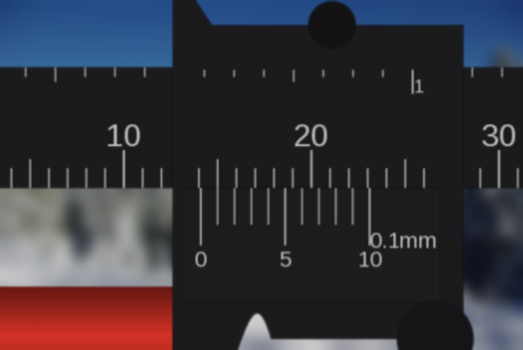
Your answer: {"value": 14.1, "unit": "mm"}
